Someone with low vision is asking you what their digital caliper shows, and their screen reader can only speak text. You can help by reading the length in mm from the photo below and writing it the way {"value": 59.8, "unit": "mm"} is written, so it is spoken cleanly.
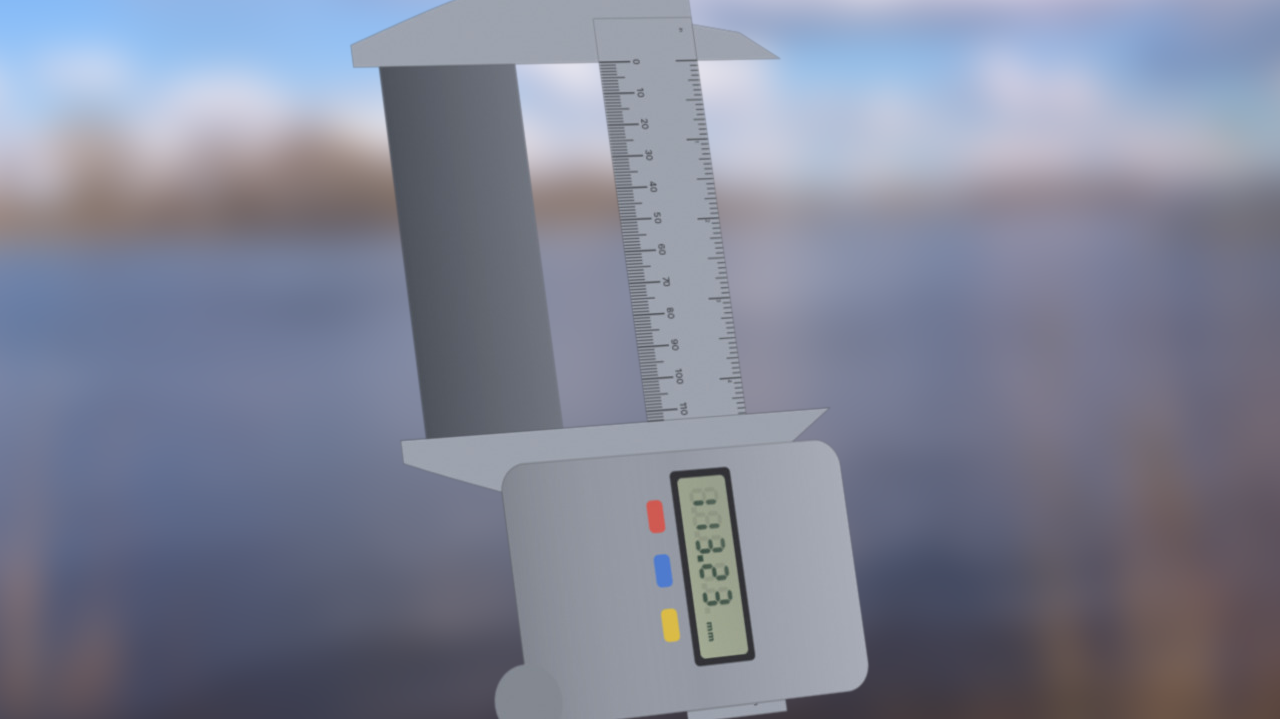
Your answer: {"value": 113.23, "unit": "mm"}
